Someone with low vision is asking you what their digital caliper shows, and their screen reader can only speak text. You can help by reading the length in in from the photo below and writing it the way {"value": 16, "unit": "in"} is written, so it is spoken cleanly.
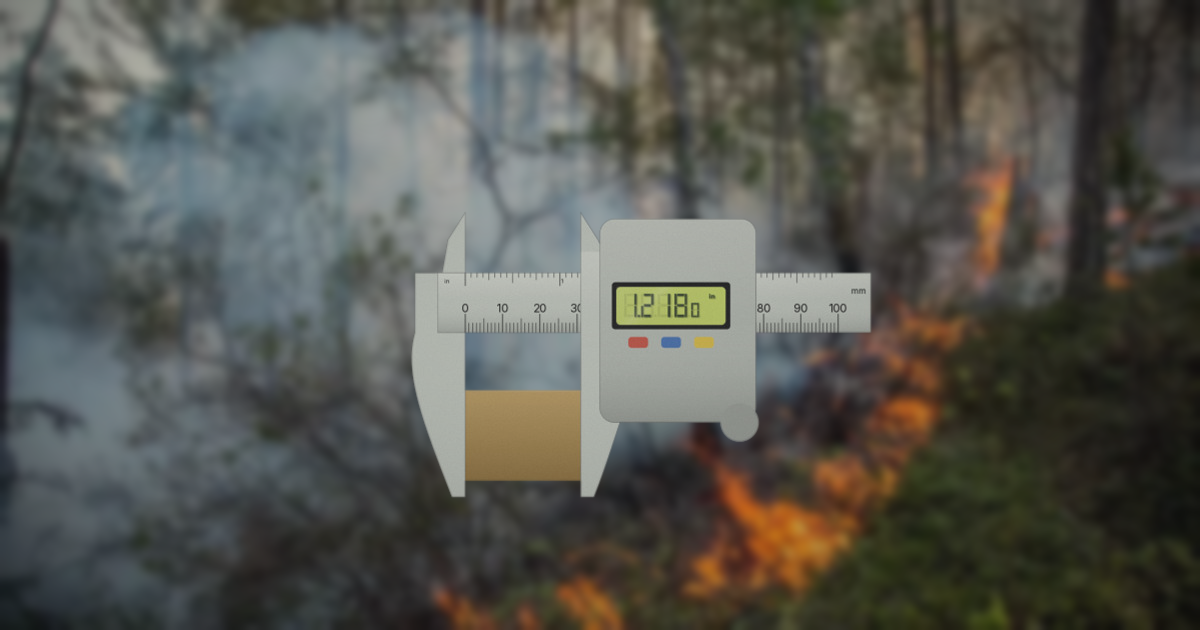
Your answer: {"value": 1.2180, "unit": "in"}
